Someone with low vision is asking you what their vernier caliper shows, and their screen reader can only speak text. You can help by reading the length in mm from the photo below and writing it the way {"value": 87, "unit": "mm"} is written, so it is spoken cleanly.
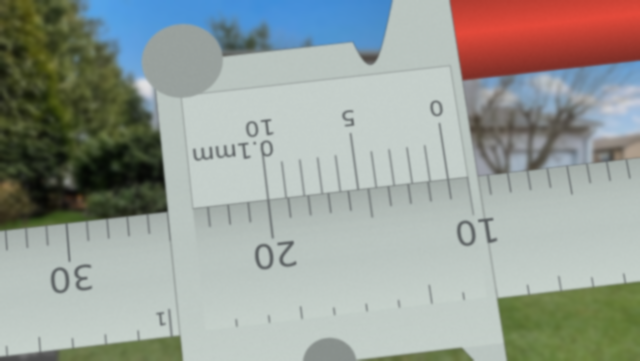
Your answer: {"value": 11.0, "unit": "mm"}
